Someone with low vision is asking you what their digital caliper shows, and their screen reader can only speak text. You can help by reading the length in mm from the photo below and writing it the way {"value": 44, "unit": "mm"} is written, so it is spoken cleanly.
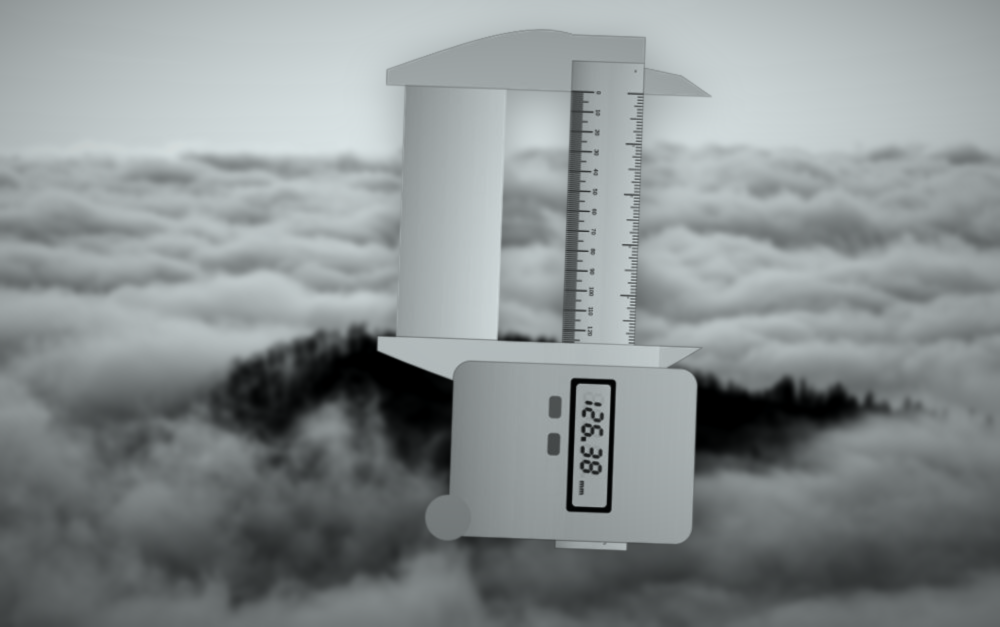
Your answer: {"value": 126.38, "unit": "mm"}
